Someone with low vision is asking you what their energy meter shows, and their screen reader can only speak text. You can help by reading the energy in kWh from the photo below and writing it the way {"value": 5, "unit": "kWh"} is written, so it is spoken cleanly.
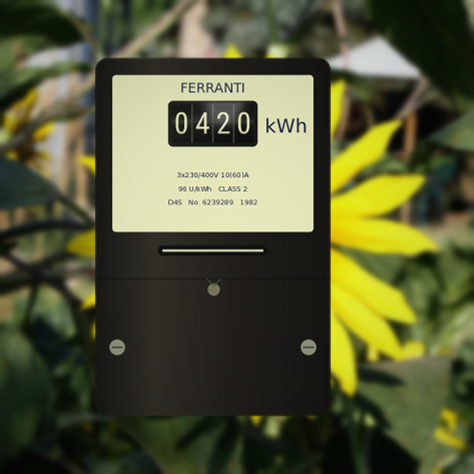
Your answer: {"value": 420, "unit": "kWh"}
